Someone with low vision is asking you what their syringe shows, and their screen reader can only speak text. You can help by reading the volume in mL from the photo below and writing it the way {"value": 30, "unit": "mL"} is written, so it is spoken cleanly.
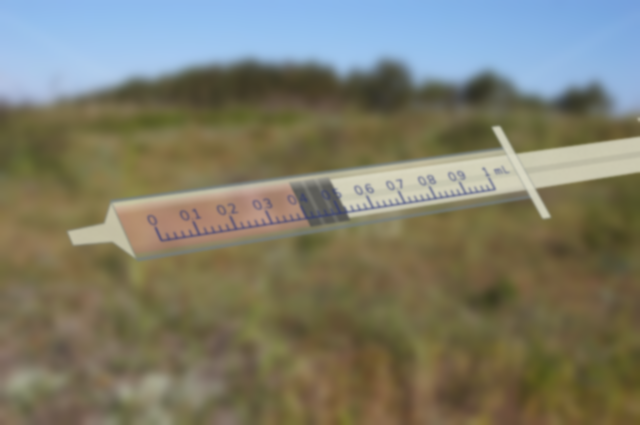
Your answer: {"value": 0.4, "unit": "mL"}
